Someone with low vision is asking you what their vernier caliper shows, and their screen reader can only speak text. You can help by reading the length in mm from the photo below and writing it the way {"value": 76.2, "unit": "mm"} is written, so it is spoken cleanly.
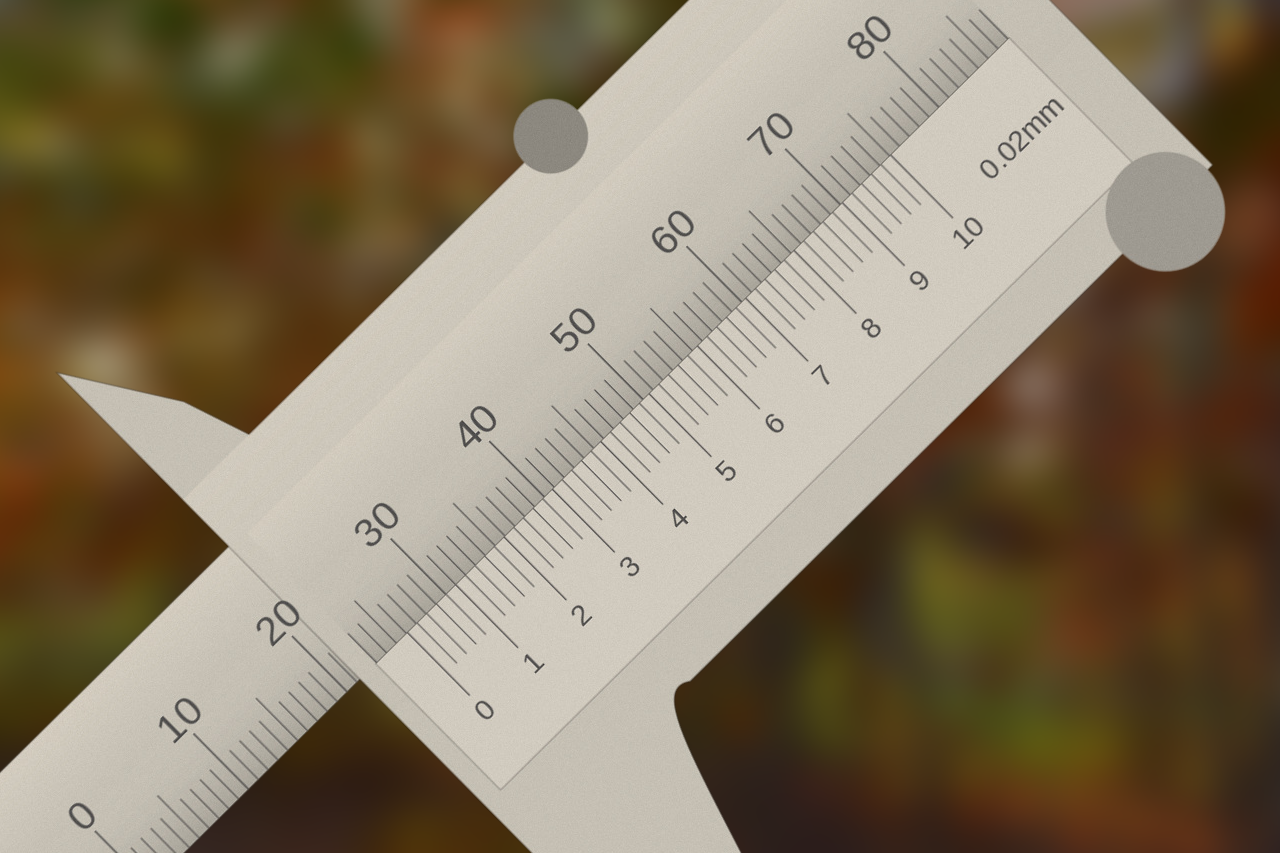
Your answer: {"value": 26.1, "unit": "mm"}
